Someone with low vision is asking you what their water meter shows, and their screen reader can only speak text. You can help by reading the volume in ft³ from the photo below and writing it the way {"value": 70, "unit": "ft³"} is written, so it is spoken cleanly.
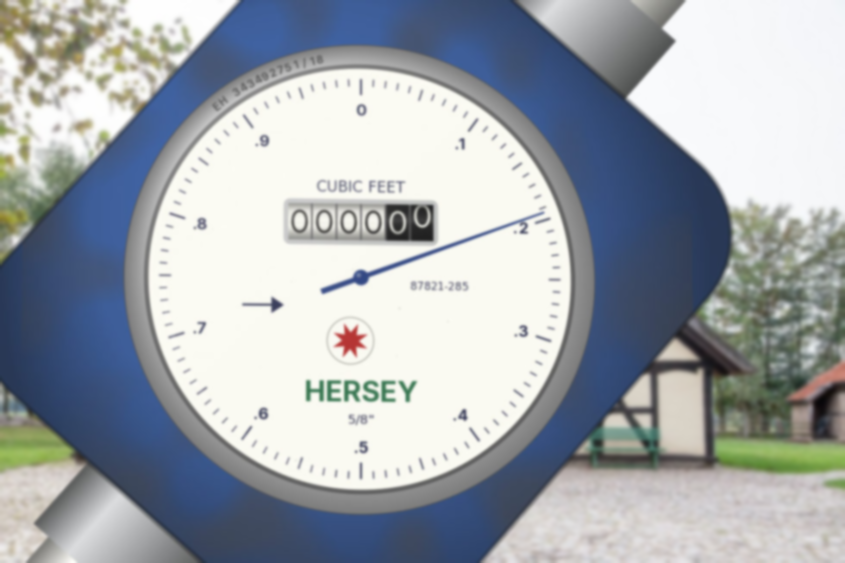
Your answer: {"value": 0.19, "unit": "ft³"}
